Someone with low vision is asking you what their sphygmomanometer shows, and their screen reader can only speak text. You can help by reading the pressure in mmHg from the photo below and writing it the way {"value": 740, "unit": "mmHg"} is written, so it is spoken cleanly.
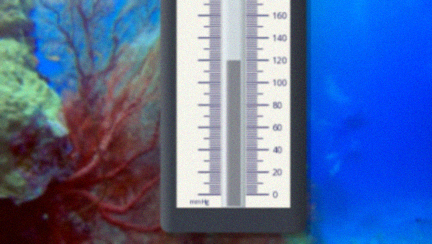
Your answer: {"value": 120, "unit": "mmHg"}
